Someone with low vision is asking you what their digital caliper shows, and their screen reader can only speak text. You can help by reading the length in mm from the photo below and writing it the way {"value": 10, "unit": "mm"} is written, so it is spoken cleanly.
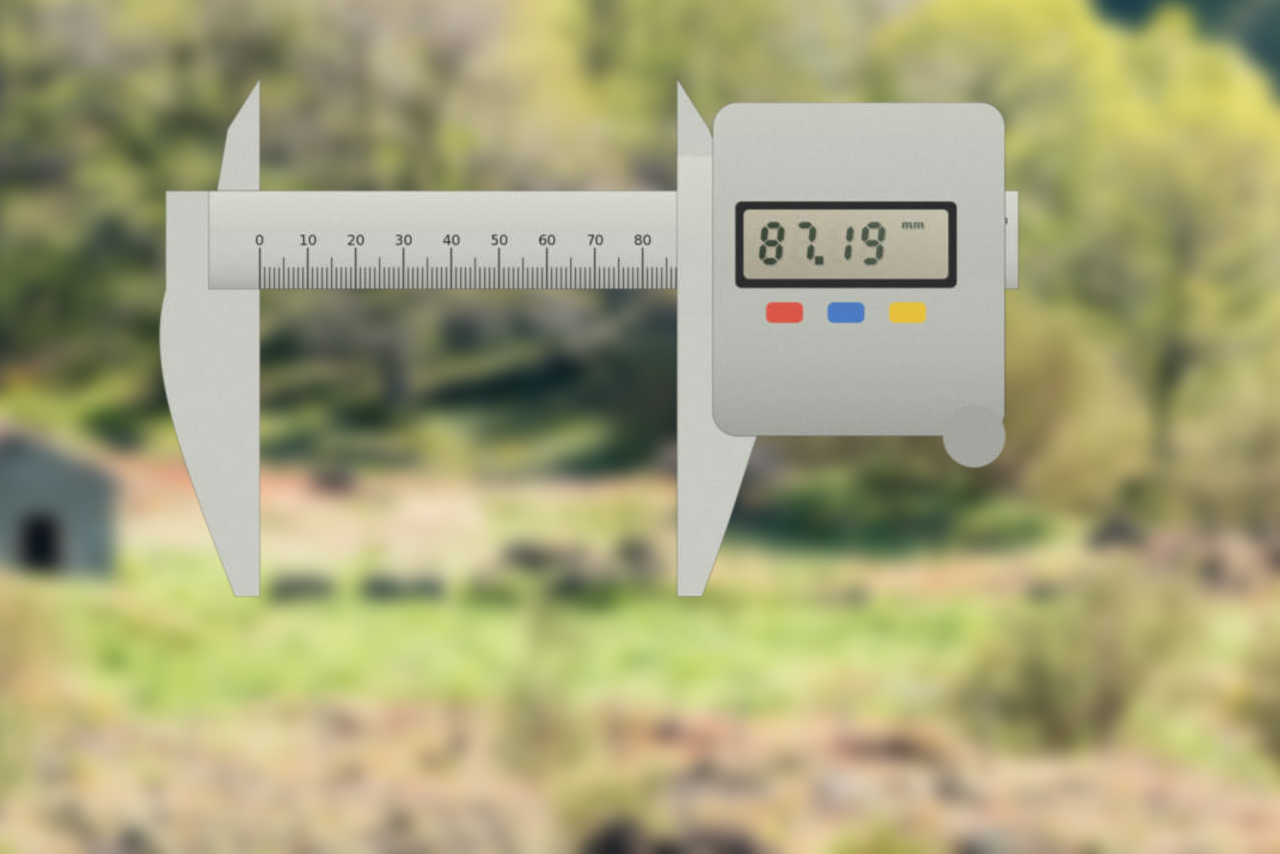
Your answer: {"value": 87.19, "unit": "mm"}
